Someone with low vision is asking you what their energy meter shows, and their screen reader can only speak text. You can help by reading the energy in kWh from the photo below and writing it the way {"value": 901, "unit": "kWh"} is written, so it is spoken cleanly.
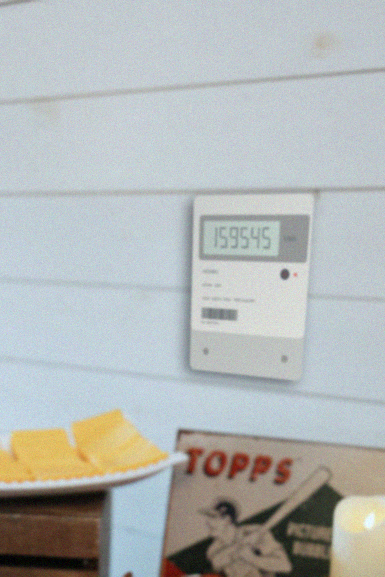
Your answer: {"value": 159545, "unit": "kWh"}
